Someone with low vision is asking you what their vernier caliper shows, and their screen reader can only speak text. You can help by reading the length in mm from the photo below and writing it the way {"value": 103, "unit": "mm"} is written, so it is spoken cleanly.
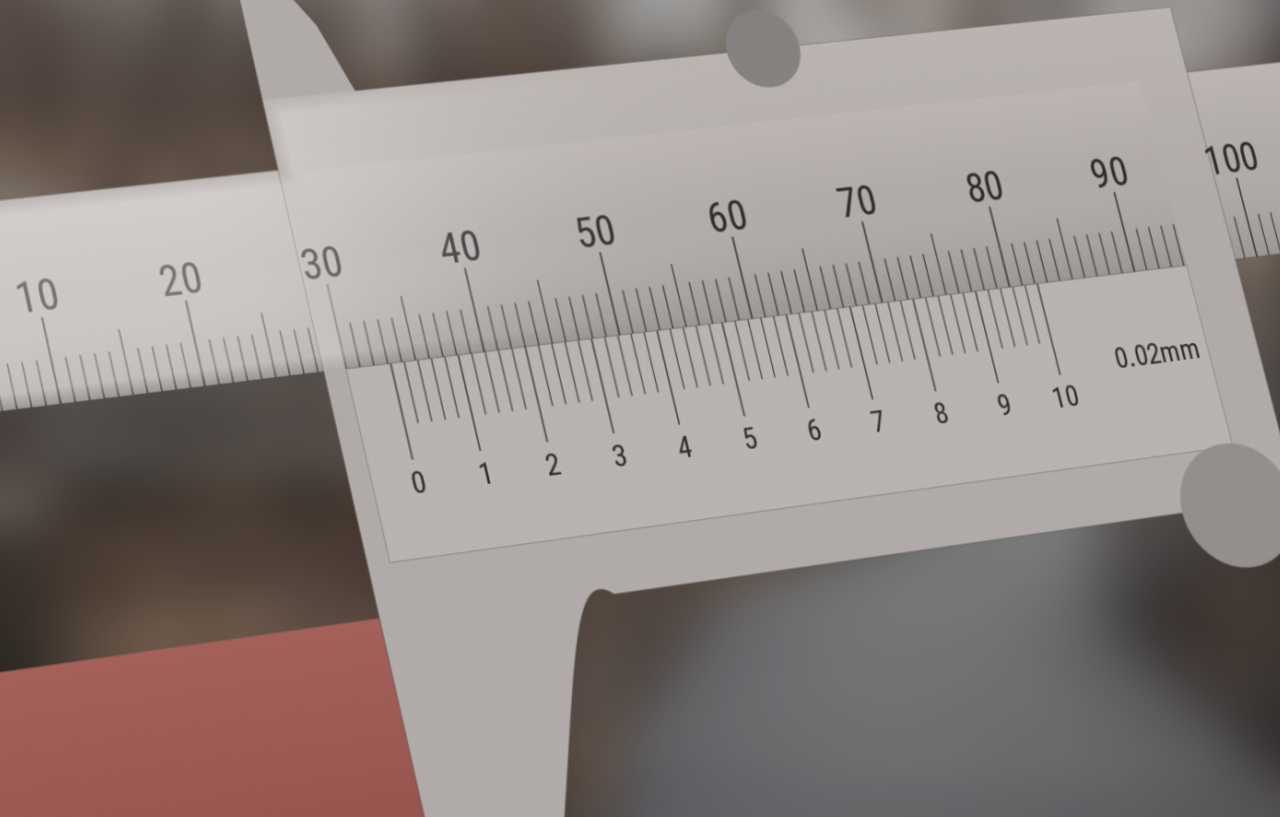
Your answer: {"value": 33.2, "unit": "mm"}
